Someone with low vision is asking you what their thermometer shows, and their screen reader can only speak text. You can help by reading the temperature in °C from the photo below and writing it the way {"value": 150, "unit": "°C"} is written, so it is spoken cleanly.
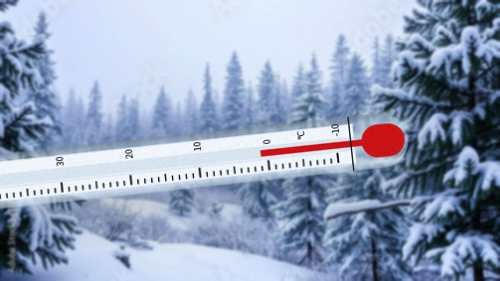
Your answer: {"value": 1, "unit": "°C"}
